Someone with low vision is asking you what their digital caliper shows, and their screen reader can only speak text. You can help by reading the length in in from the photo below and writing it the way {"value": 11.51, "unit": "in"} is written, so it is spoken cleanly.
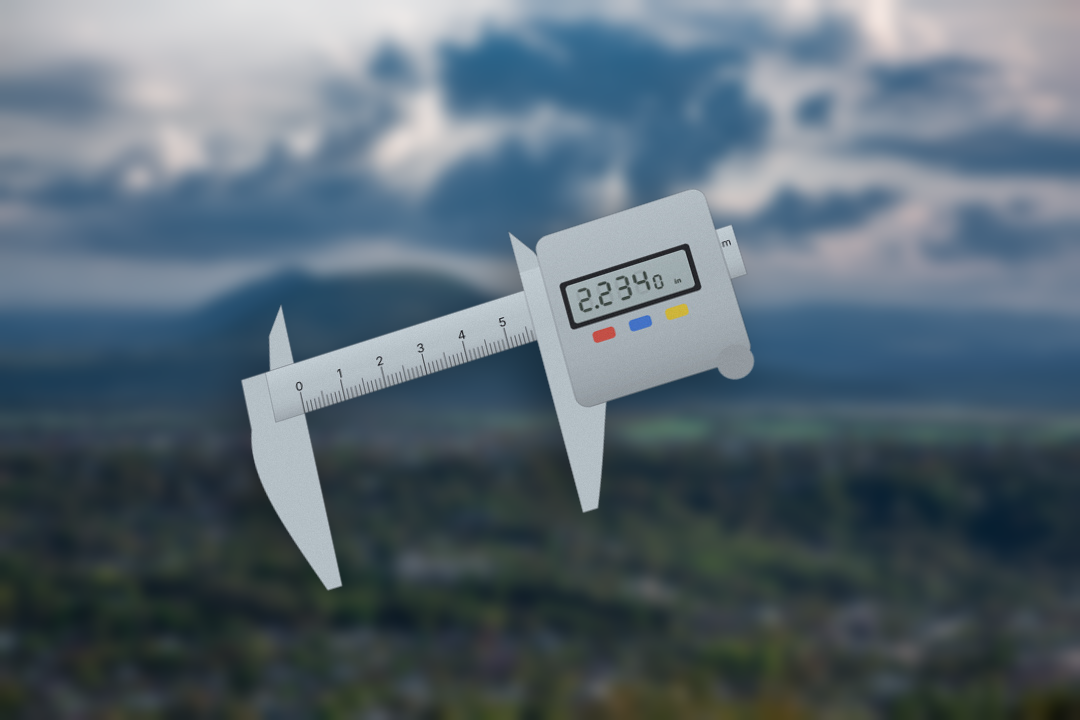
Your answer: {"value": 2.2340, "unit": "in"}
